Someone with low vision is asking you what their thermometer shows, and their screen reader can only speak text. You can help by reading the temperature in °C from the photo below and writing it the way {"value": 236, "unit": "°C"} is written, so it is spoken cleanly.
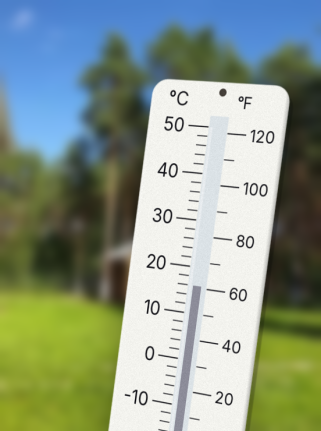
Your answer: {"value": 16, "unit": "°C"}
